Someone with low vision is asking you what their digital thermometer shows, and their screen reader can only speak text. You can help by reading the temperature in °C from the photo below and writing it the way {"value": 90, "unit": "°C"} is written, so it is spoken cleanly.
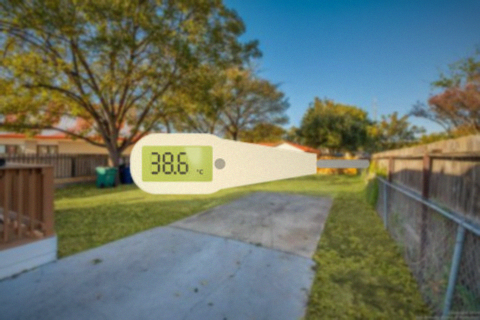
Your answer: {"value": 38.6, "unit": "°C"}
